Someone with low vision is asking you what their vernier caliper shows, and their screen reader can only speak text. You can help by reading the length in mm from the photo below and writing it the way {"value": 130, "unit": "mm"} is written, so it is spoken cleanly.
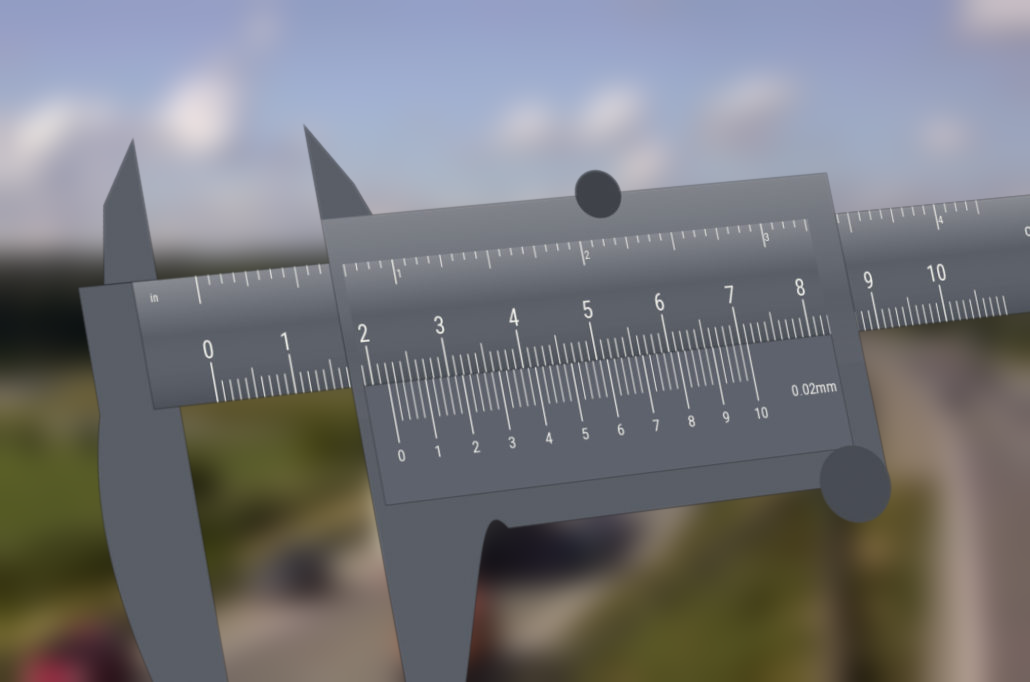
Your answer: {"value": 22.0, "unit": "mm"}
